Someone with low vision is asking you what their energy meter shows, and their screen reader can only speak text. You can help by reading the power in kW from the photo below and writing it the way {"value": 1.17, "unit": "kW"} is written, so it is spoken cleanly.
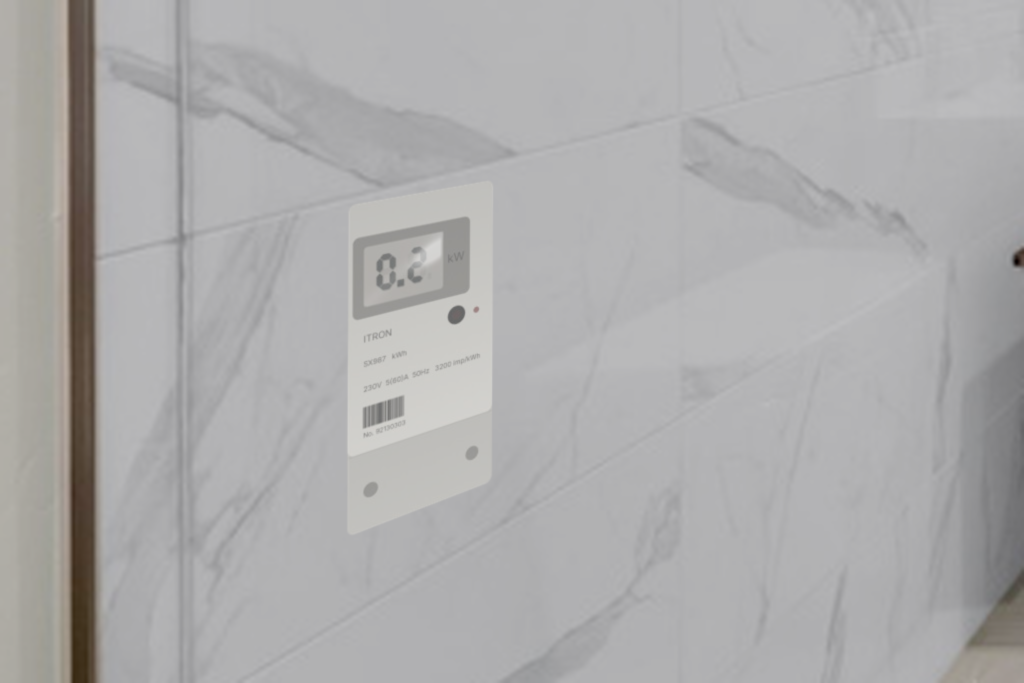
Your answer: {"value": 0.2, "unit": "kW"}
